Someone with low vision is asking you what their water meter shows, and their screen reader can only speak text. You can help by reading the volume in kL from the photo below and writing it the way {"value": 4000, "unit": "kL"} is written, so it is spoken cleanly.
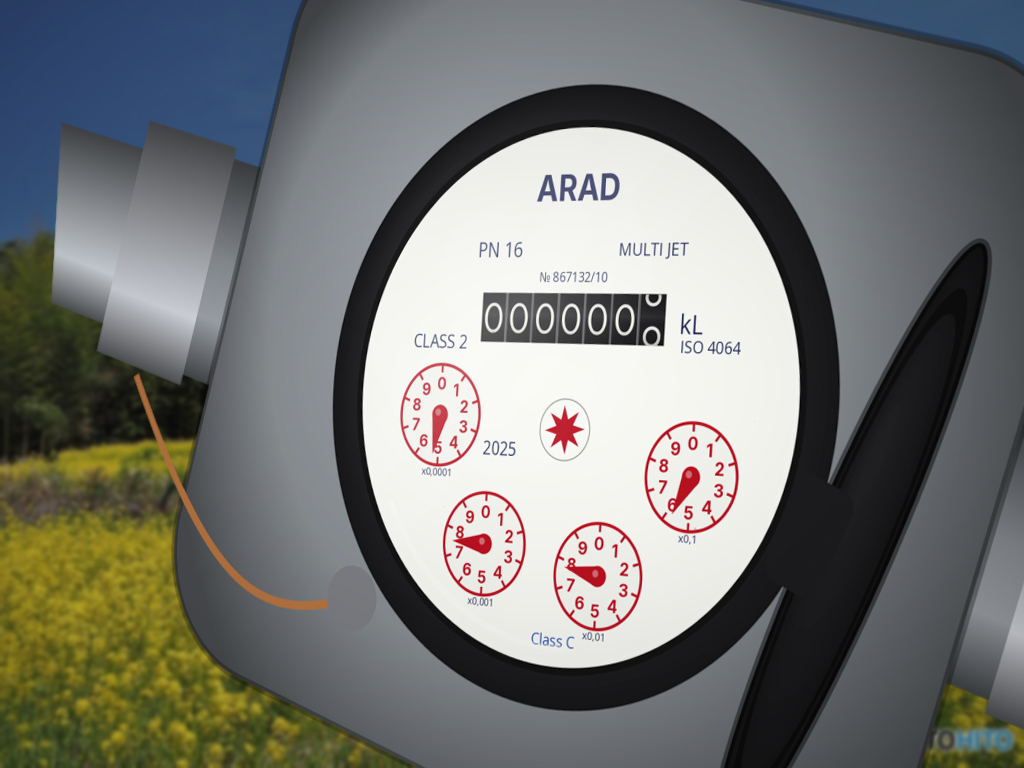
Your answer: {"value": 8.5775, "unit": "kL"}
